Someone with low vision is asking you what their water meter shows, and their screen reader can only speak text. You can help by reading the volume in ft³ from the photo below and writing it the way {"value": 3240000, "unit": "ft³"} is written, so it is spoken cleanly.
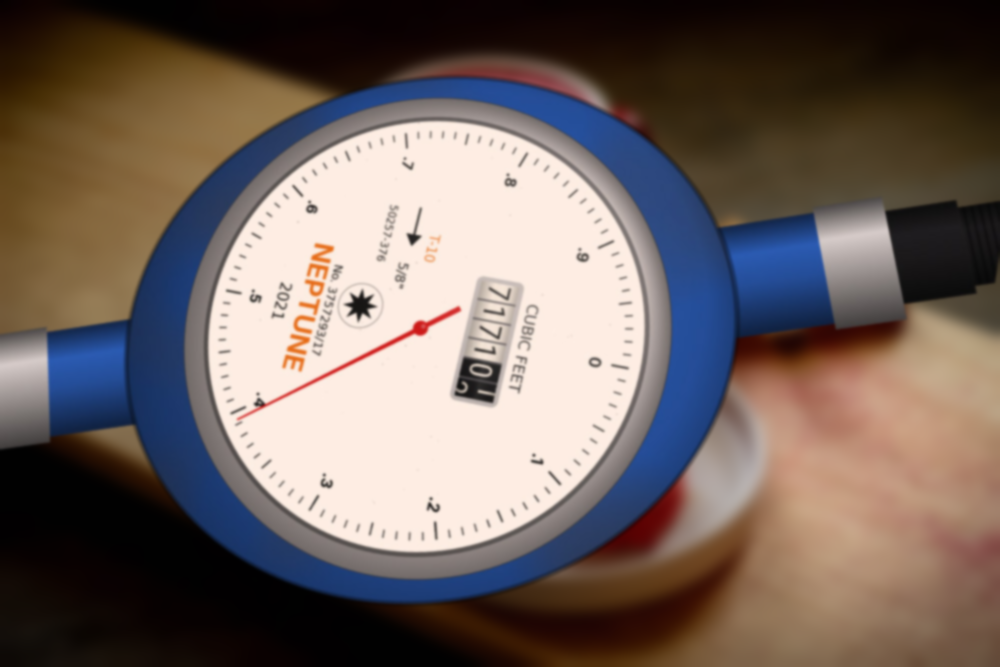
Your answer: {"value": 717101.39, "unit": "ft³"}
